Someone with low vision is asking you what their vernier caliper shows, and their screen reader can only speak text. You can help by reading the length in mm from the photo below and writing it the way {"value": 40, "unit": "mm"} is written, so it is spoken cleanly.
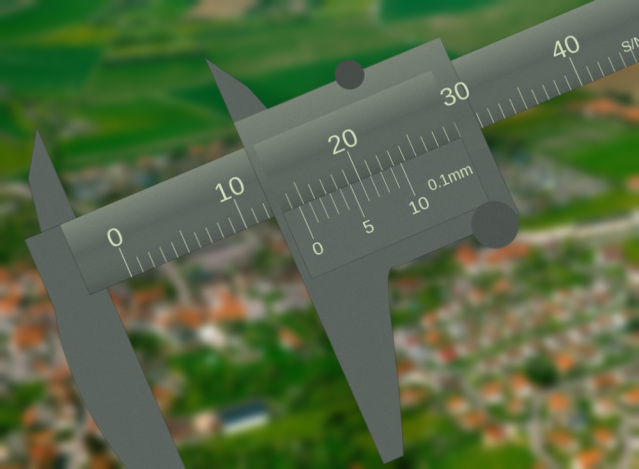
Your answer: {"value": 14.6, "unit": "mm"}
